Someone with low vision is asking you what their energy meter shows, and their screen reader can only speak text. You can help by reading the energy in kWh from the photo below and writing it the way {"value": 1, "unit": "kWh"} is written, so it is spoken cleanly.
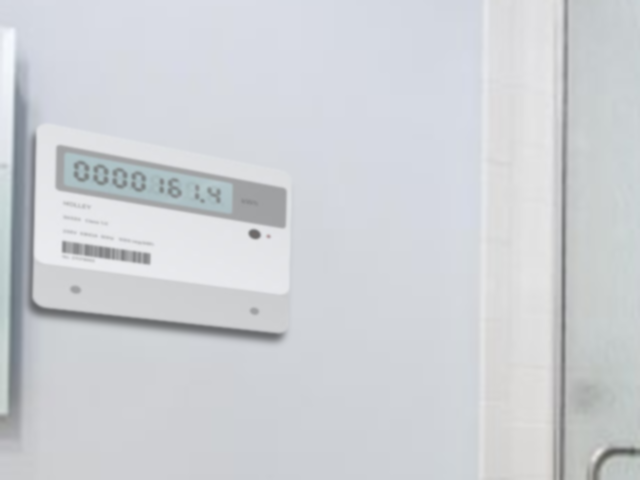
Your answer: {"value": 161.4, "unit": "kWh"}
